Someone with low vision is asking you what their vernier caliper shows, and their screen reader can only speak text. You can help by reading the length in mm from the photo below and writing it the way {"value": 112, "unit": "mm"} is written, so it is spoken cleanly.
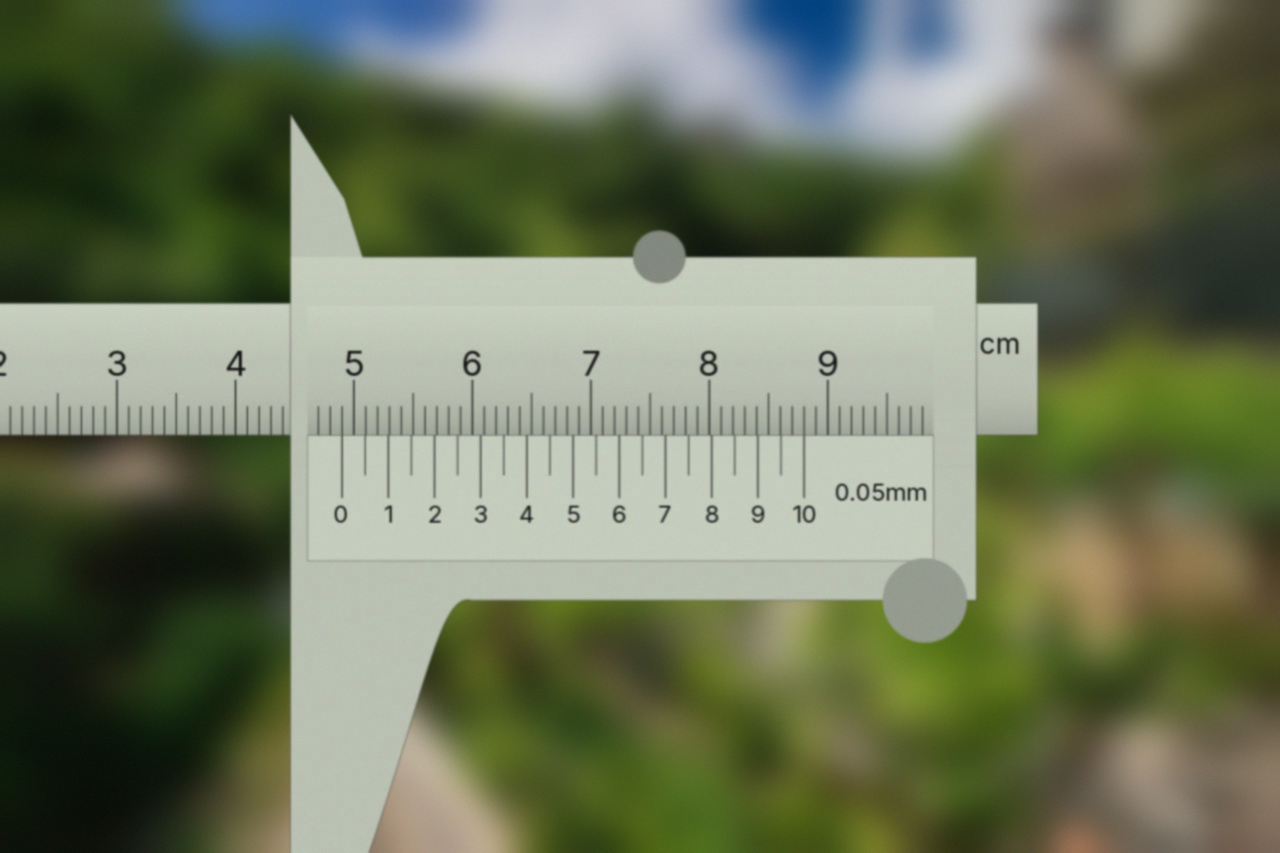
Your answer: {"value": 49.0, "unit": "mm"}
